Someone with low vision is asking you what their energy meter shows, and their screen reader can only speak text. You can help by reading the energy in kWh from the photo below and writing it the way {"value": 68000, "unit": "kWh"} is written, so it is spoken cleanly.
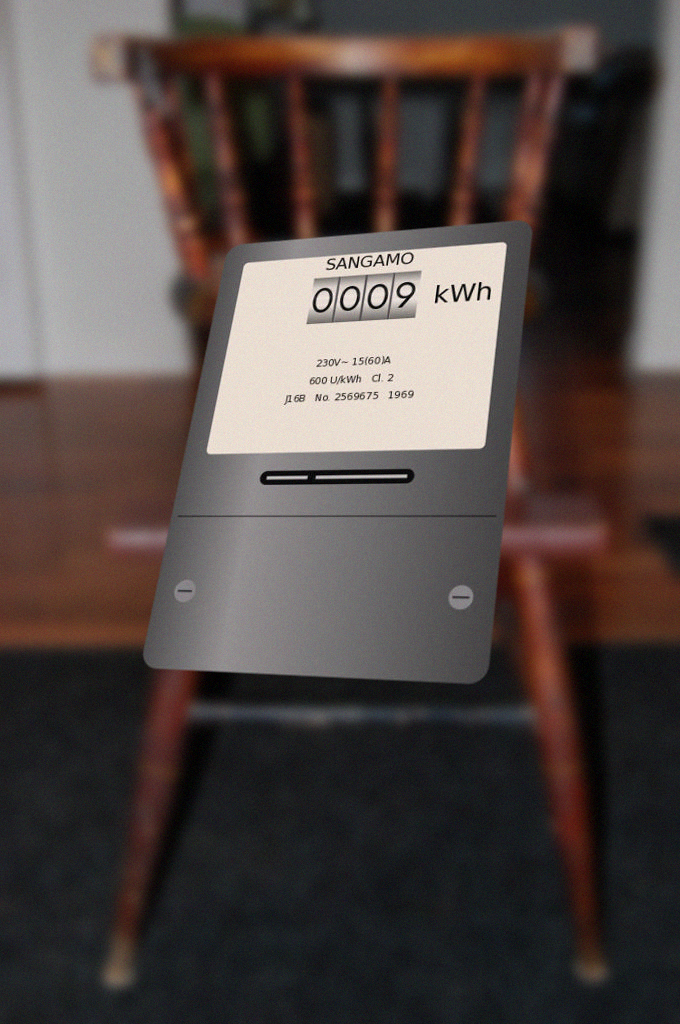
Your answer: {"value": 9, "unit": "kWh"}
